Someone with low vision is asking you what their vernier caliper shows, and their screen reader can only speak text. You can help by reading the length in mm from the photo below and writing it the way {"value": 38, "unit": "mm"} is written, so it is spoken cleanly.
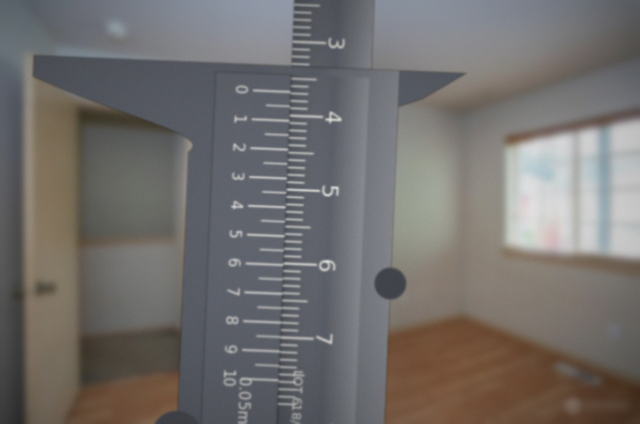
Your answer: {"value": 36.8, "unit": "mm"}
